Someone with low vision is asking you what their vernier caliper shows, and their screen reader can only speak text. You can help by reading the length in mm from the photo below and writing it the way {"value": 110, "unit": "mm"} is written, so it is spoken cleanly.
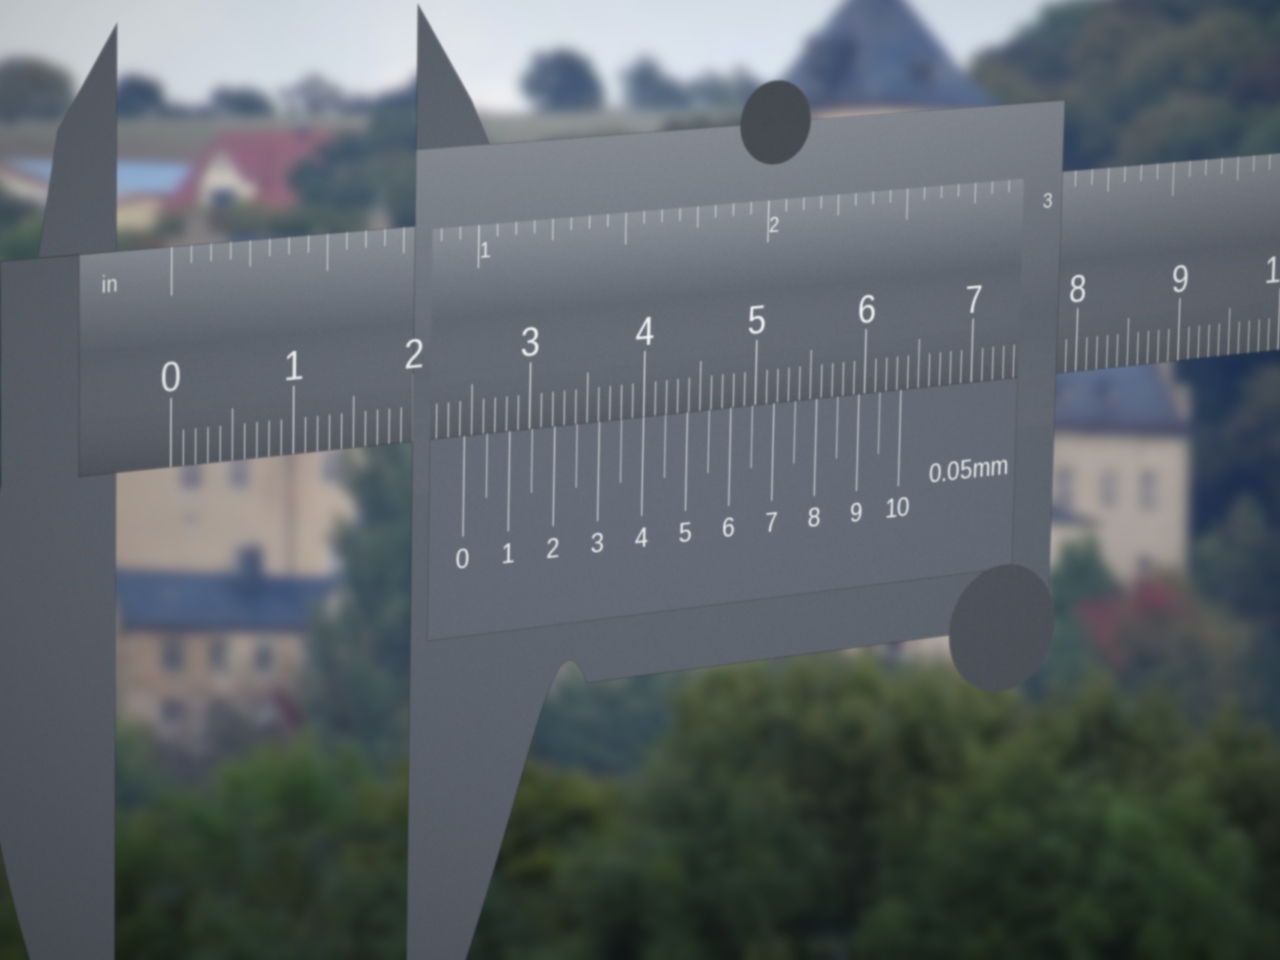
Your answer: {"value": 24.4, "unit": "mm"}
